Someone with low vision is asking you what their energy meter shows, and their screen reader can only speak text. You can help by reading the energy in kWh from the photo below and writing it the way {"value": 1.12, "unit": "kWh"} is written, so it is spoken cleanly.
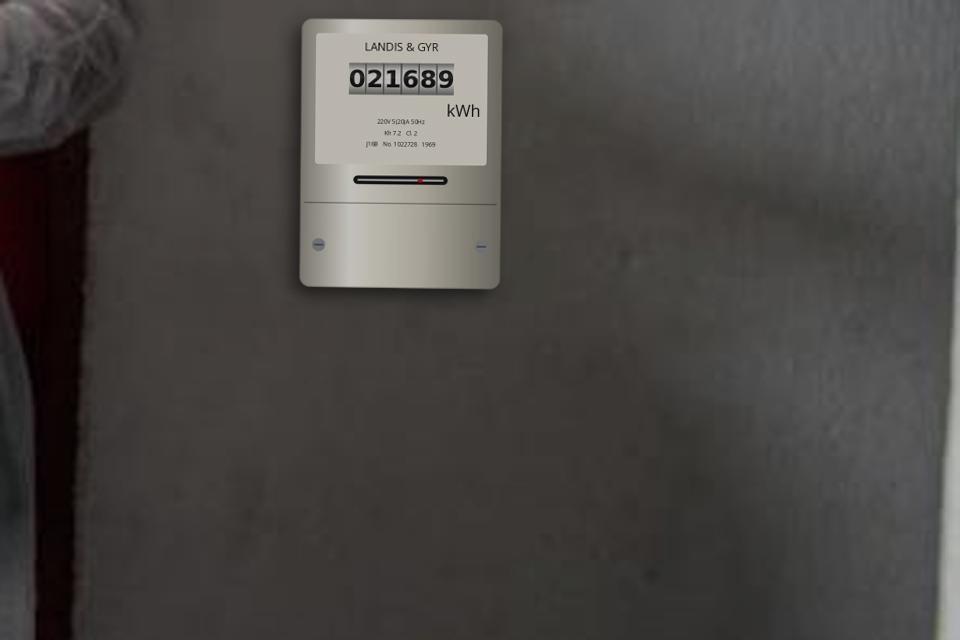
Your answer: {"value": 21689, "unit": "kWh"}
